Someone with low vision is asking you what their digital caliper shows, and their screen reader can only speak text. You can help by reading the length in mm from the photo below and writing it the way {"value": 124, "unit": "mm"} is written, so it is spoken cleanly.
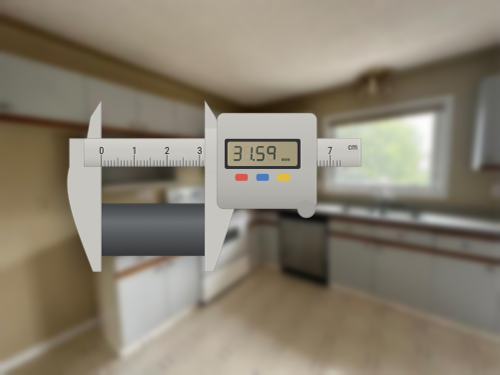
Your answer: {"value": 31.59, "unit": "mm"}
